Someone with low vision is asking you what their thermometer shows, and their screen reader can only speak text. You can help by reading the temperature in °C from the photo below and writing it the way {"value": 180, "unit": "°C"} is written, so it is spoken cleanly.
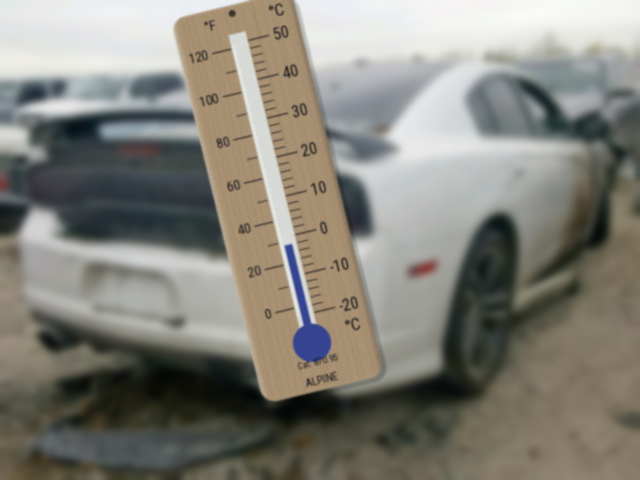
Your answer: {"value": -2, "unit": "°C"}
